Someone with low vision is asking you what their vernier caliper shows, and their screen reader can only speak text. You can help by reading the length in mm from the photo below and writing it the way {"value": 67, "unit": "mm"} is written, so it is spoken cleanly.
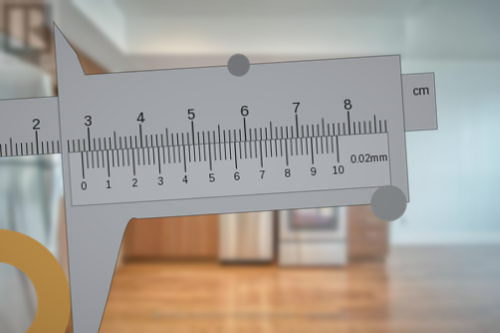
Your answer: {"value": 28.5, "unit": "mm"}
